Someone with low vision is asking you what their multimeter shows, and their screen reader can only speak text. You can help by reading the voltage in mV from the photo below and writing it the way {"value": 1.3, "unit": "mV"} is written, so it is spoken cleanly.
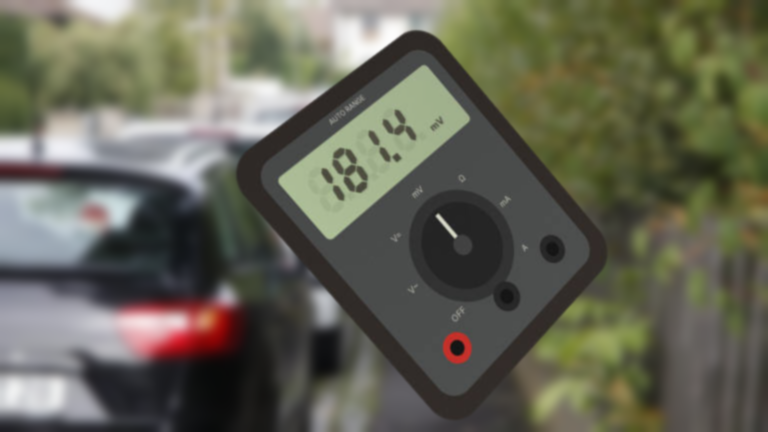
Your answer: {"value": 181.4, "unit": "mV"}
